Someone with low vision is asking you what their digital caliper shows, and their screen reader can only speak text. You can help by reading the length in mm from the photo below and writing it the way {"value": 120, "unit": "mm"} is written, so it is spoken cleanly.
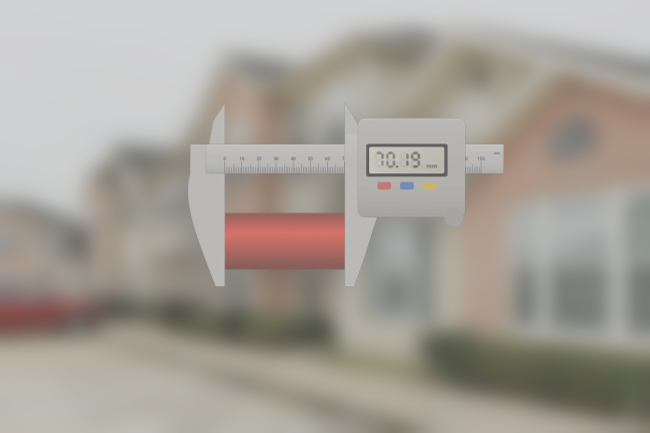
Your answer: {"value": 70.19, "unit": "mm"}
